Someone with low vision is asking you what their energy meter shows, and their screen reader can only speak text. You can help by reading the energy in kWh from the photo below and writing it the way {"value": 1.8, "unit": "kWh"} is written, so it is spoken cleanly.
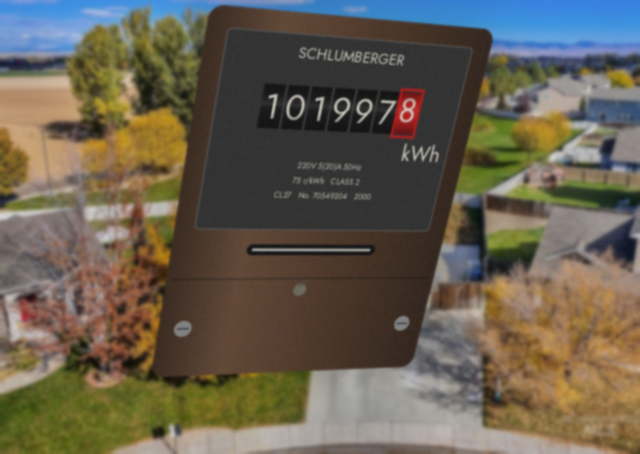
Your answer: {"value": 101997.8, "unit": "kWh"}
